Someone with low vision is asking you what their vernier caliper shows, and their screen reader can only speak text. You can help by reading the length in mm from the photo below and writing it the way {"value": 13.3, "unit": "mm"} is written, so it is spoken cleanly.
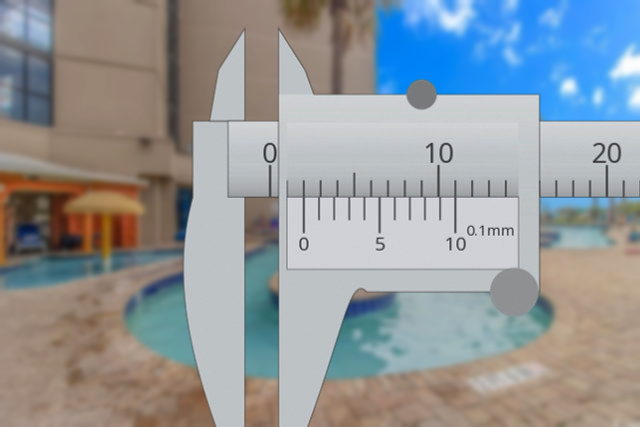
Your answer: {"value": 2.0, "unit": "mm"}
